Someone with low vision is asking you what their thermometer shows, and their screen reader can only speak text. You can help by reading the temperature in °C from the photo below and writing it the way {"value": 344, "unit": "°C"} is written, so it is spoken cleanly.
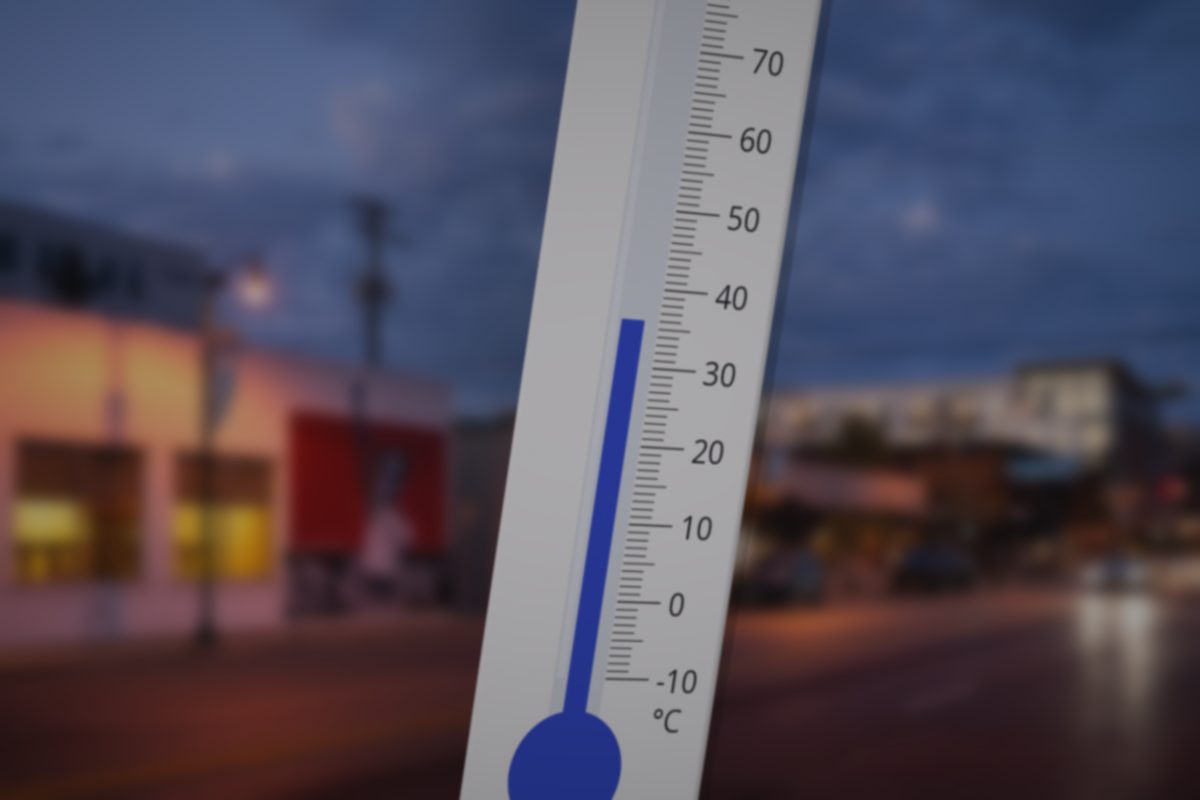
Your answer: {"value": 36, "unit": "°C"}
